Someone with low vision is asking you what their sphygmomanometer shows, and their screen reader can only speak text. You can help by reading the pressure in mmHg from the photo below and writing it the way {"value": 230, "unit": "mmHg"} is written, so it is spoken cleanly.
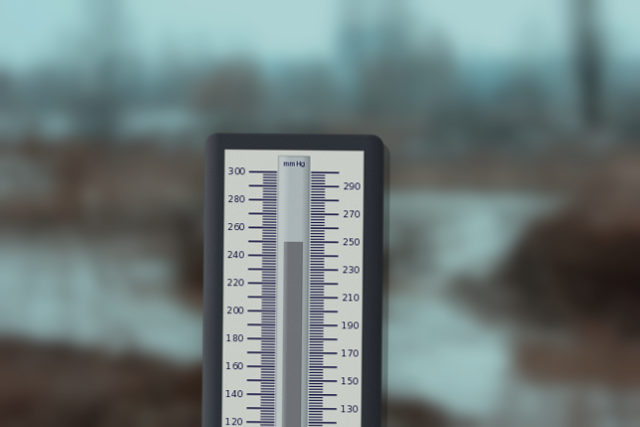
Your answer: {"value": 250, "unit": "mmHg"}
